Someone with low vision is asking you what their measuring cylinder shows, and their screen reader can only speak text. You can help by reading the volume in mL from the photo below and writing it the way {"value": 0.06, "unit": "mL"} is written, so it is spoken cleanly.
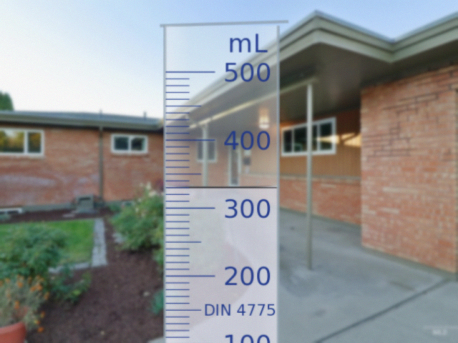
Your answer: {"value": 330, "unit": "mL"}
